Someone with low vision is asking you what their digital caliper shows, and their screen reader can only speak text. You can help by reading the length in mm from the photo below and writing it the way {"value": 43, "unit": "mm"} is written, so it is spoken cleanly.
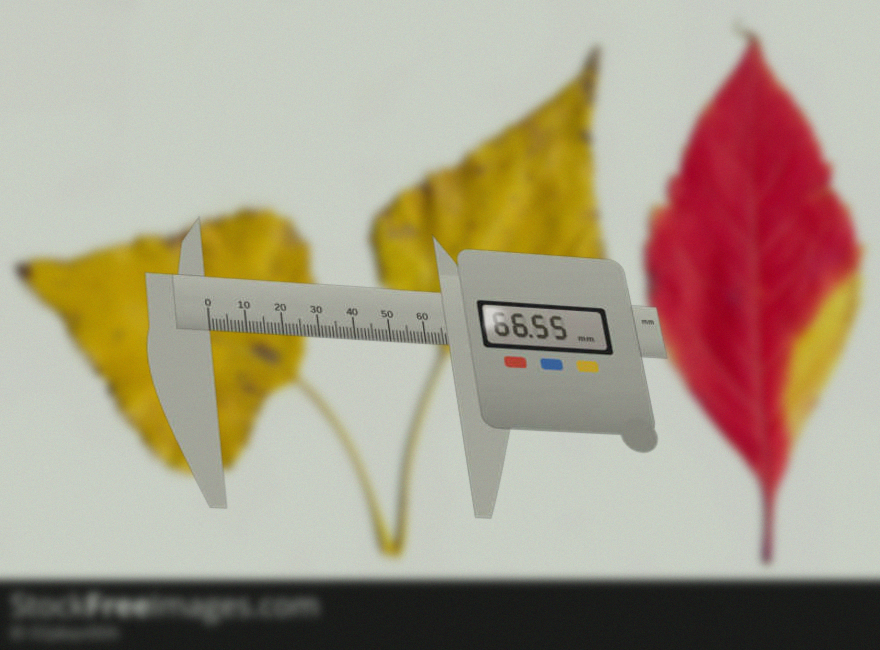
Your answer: {"value": 66.55, "unit": "mm"}
